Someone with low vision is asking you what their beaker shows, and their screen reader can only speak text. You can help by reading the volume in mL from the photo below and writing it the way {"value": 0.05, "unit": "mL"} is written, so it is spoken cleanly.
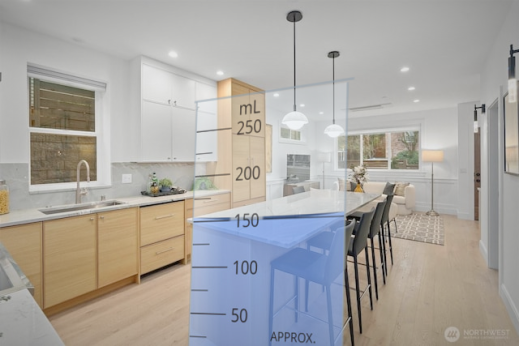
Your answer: {"value": 150, "unit": "mL"}
